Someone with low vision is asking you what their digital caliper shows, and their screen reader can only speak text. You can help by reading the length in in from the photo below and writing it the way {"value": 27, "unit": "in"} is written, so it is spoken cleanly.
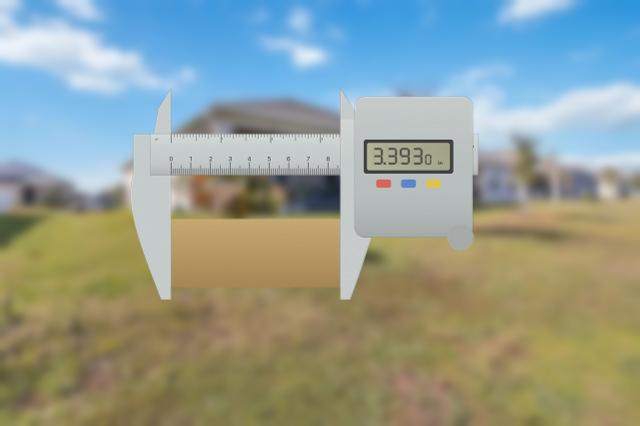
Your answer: {"value": 3.3930, "unit": "in"}
